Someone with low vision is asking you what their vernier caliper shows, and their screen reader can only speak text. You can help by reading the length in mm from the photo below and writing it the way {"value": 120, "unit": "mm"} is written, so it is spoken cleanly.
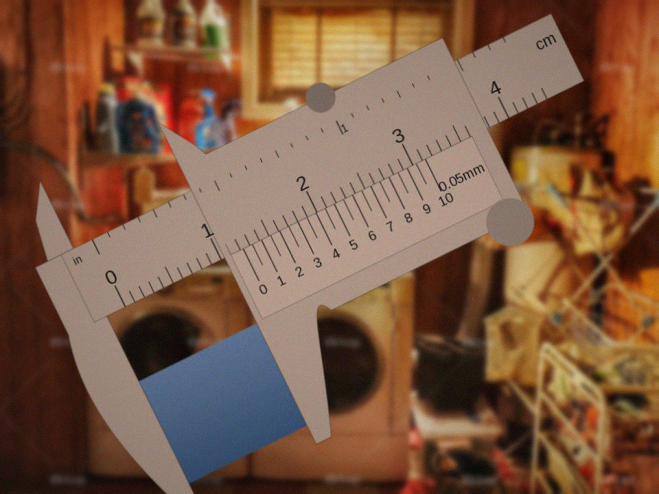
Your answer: {"value": 12.3, "unit": "mm"}
